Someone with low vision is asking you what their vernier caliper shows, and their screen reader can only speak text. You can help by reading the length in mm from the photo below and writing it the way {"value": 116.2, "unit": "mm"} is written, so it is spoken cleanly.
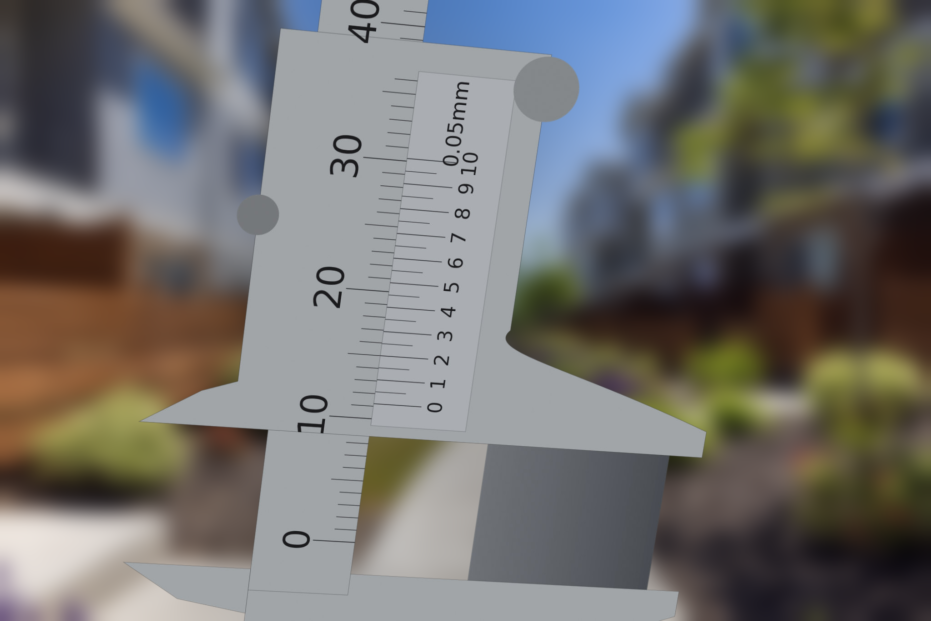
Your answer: {"value": 11.2, "unit": "mm"}
